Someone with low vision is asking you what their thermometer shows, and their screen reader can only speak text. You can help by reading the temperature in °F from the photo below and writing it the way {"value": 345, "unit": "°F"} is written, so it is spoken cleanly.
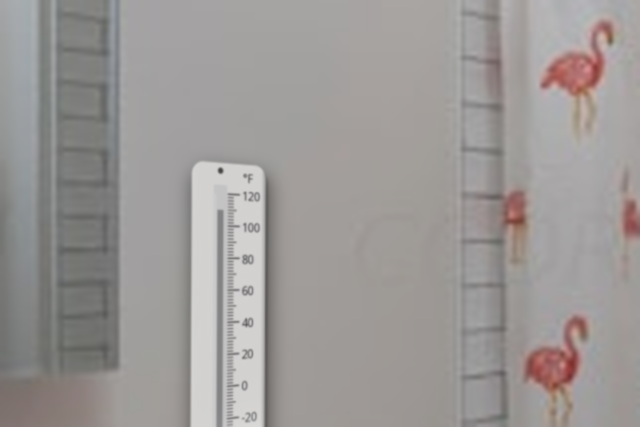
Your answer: {"value": 110, "unit": "°F"}
